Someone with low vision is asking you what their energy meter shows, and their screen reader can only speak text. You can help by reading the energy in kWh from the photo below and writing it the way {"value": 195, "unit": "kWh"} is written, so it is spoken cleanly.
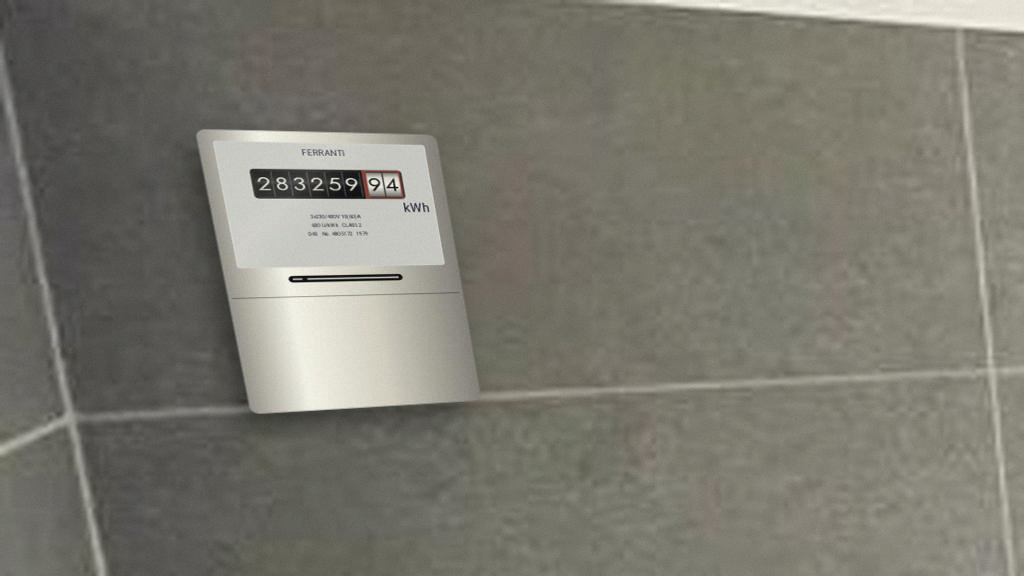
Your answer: {"value": 283259.94, "unit": "kWh"}
